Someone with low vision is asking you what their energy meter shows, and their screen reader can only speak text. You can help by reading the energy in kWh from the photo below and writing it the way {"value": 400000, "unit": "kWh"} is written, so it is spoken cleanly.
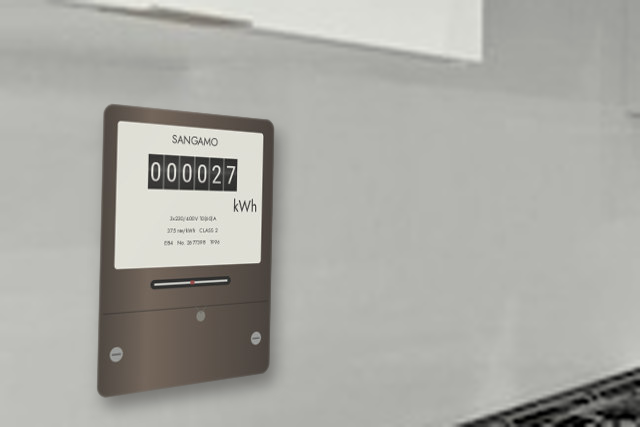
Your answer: {"value": 27, "unit": "kWh"}
